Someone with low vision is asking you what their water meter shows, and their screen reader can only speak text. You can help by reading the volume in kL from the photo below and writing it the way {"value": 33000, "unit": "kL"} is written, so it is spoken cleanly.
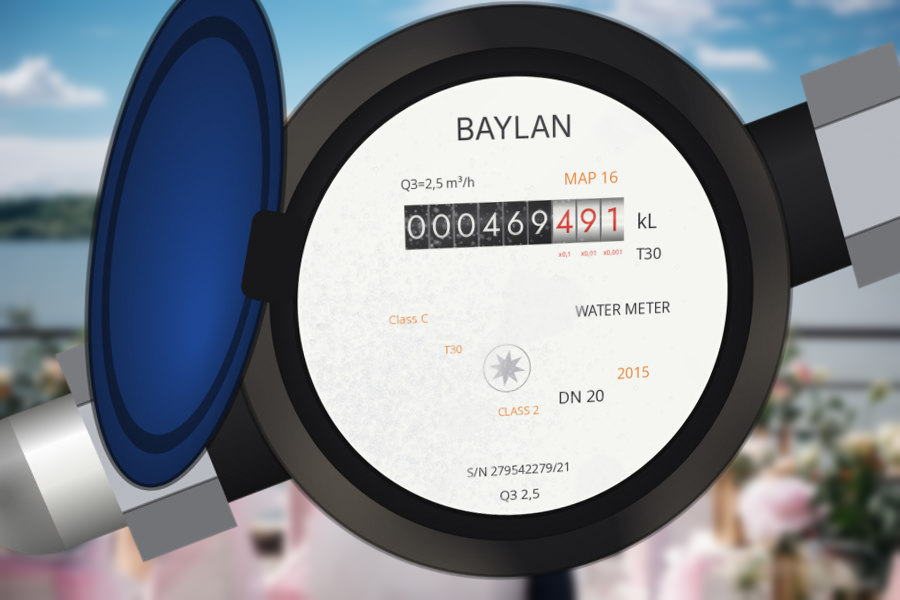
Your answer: {"value": 469.491, "unit": "kL"}
